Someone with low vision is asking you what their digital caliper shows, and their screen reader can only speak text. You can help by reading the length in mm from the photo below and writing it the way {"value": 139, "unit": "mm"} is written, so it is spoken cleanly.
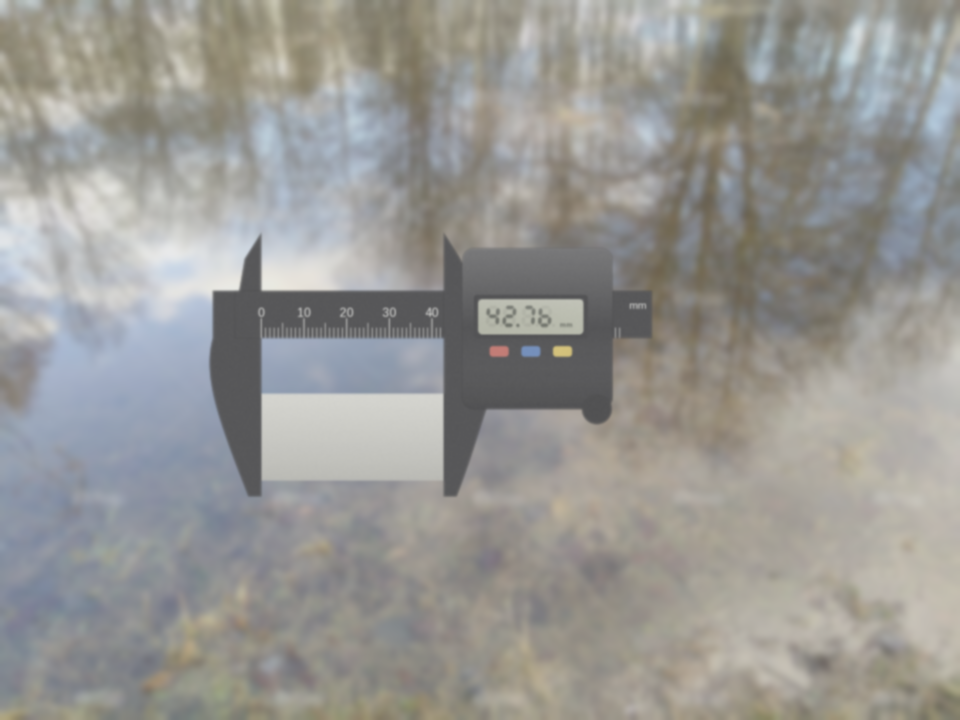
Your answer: {"value": 42.76, "unit": "mm"}
